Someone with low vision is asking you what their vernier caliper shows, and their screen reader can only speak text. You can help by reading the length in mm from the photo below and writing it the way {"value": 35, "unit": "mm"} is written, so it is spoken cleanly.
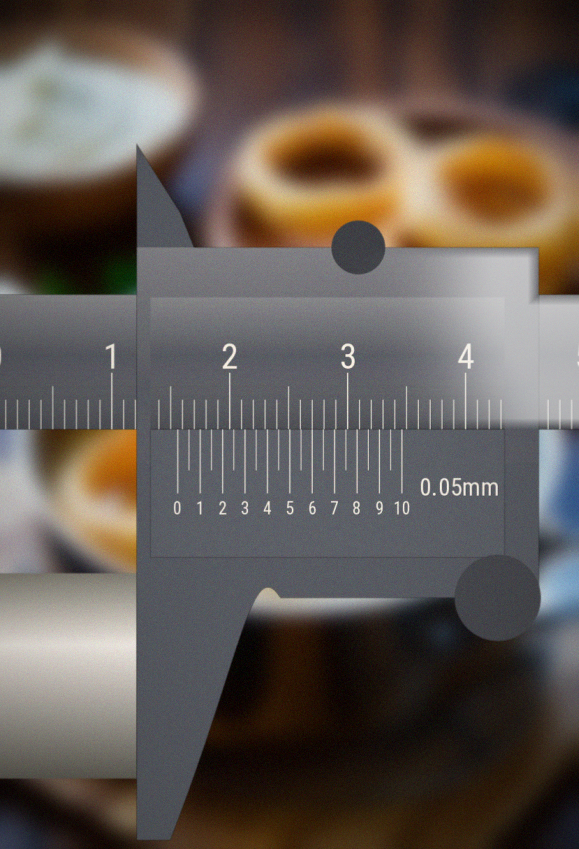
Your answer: {"value": 15.6, "unit": "mm"}
